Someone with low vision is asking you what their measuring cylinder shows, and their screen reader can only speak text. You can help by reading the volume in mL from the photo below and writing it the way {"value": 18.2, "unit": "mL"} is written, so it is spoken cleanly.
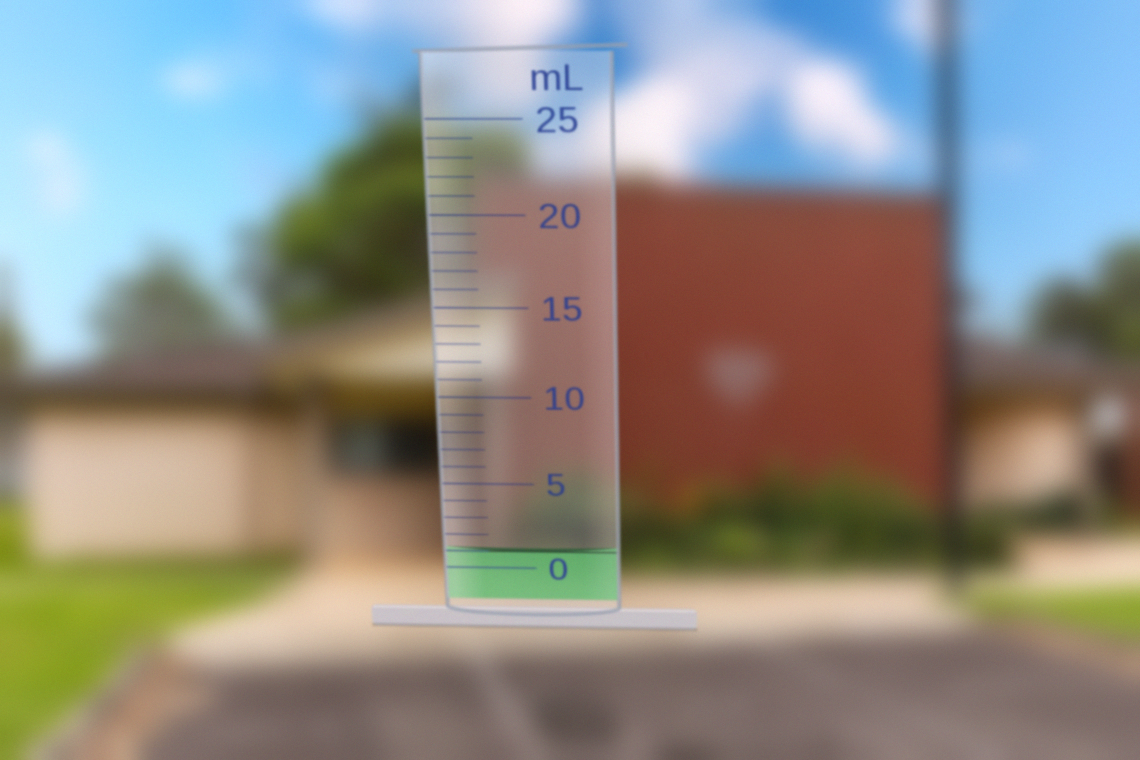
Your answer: {"value": 1, "unit": "mL"}
